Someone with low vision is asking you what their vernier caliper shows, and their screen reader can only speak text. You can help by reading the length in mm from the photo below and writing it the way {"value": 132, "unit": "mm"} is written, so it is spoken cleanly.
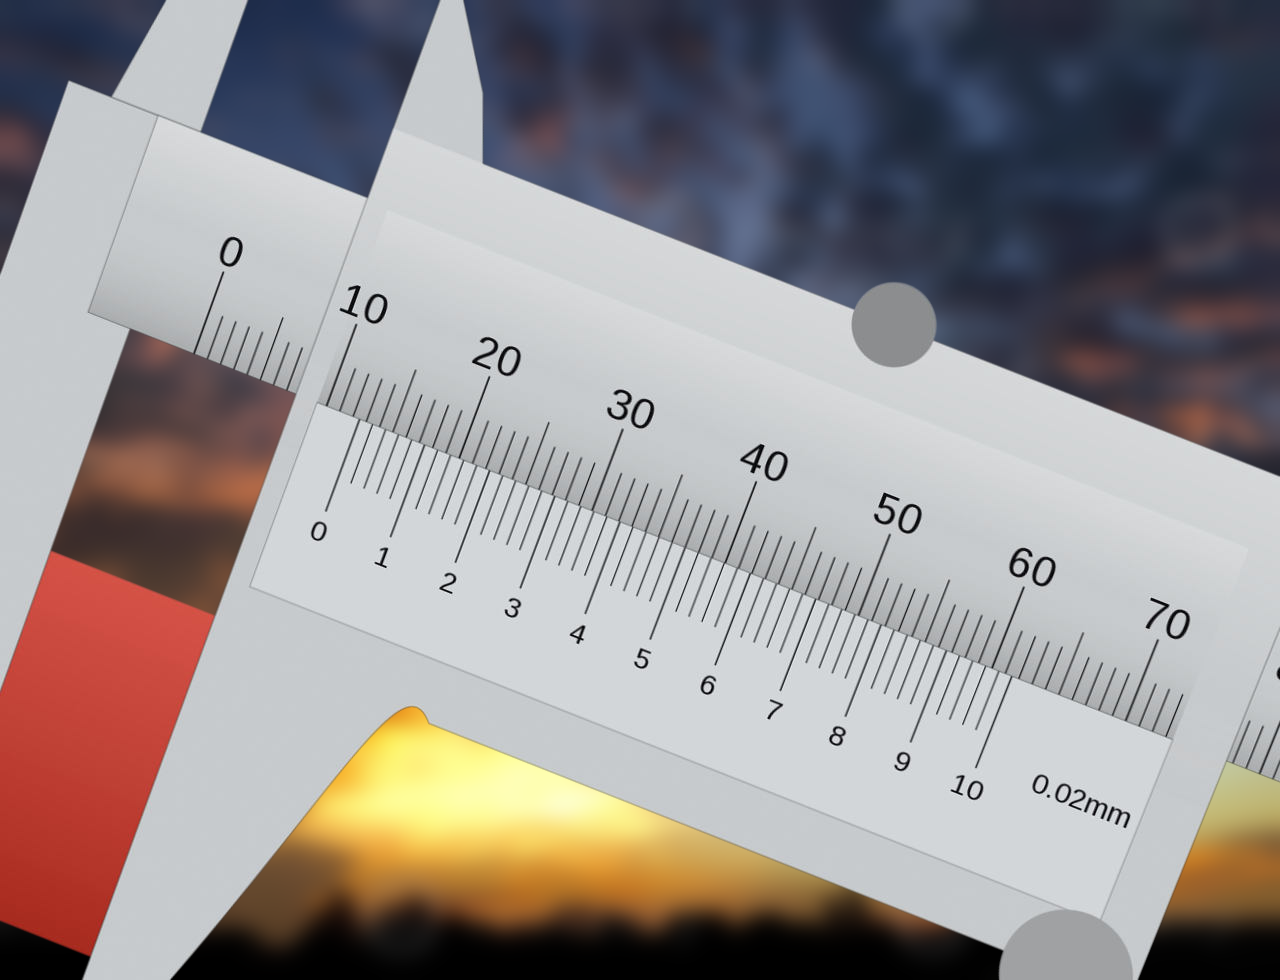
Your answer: {"value": 12.5, "unit": "mm"}
